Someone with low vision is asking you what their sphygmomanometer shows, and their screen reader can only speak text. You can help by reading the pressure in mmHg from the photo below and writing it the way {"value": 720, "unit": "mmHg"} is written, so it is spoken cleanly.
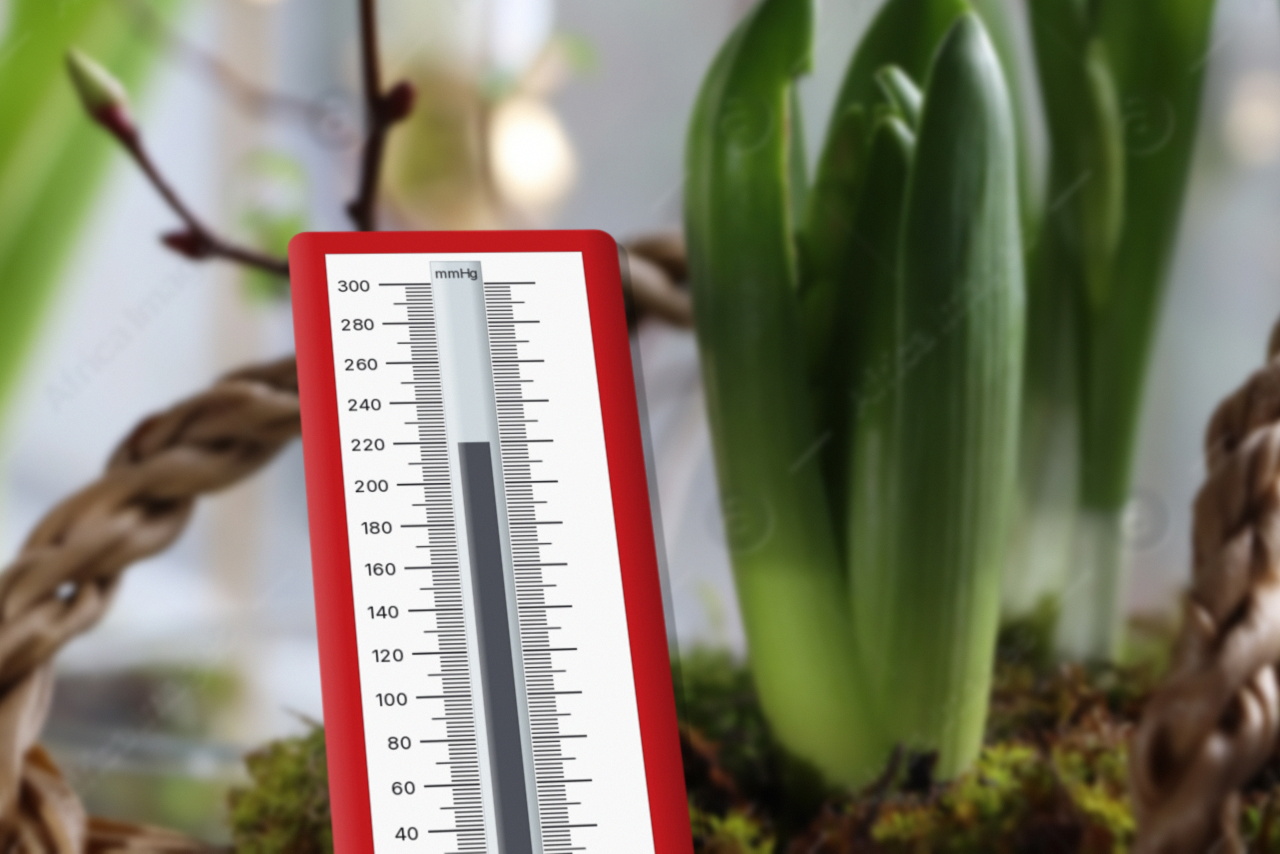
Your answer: {"value": 220, "unit": "mmHg"}
